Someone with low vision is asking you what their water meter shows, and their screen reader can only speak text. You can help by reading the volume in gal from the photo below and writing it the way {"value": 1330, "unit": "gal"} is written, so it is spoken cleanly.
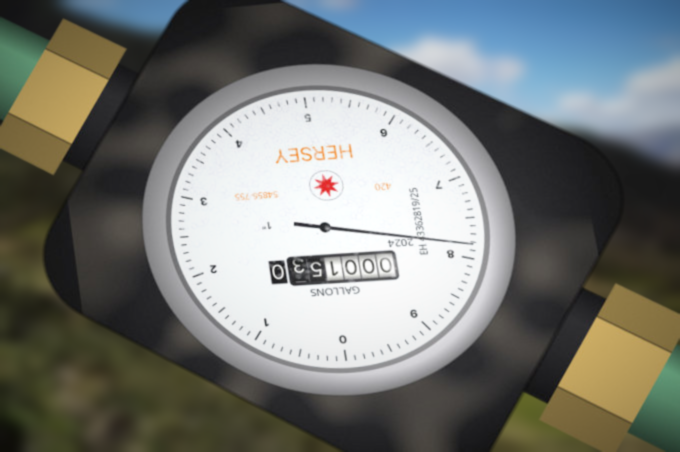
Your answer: {"value": 1527.8, "unit": "gal"}
